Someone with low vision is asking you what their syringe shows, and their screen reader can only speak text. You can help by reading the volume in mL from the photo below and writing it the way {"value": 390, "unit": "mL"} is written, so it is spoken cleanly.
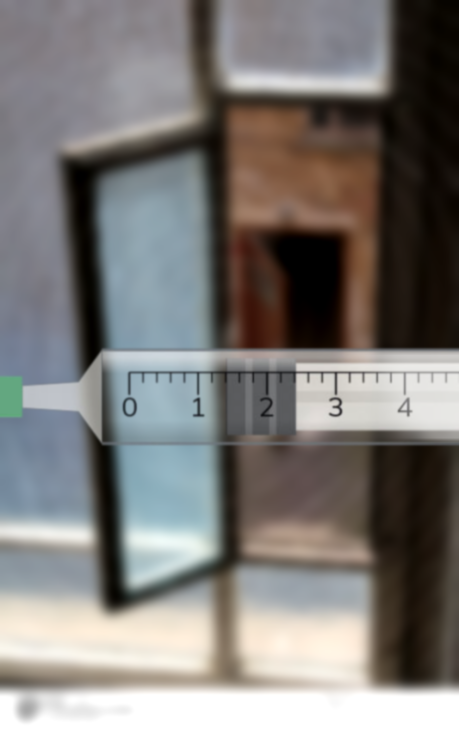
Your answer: {"value": 1.4, "unit": "mL"}
